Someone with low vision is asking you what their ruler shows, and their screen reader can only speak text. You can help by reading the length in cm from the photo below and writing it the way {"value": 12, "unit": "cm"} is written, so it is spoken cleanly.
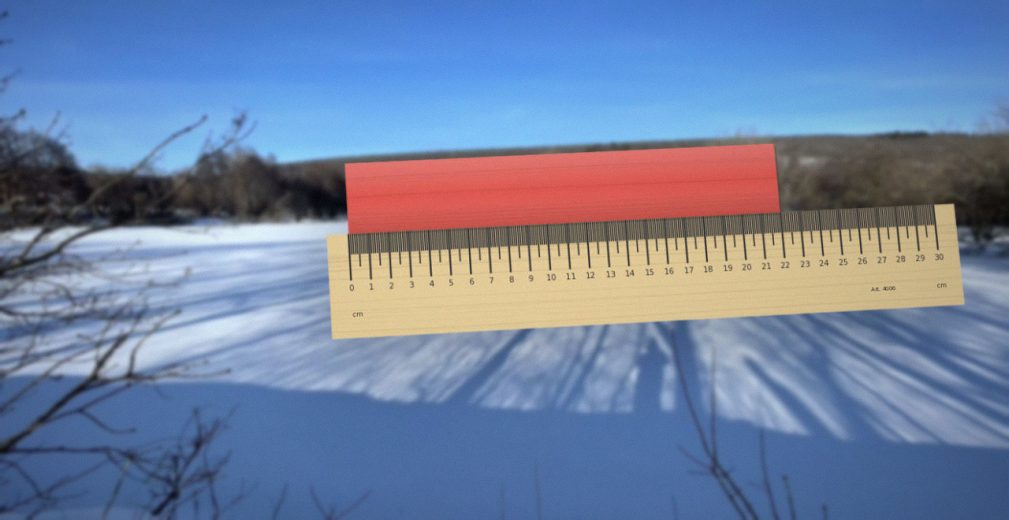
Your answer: {"value": 22, "unit": "cm"}
